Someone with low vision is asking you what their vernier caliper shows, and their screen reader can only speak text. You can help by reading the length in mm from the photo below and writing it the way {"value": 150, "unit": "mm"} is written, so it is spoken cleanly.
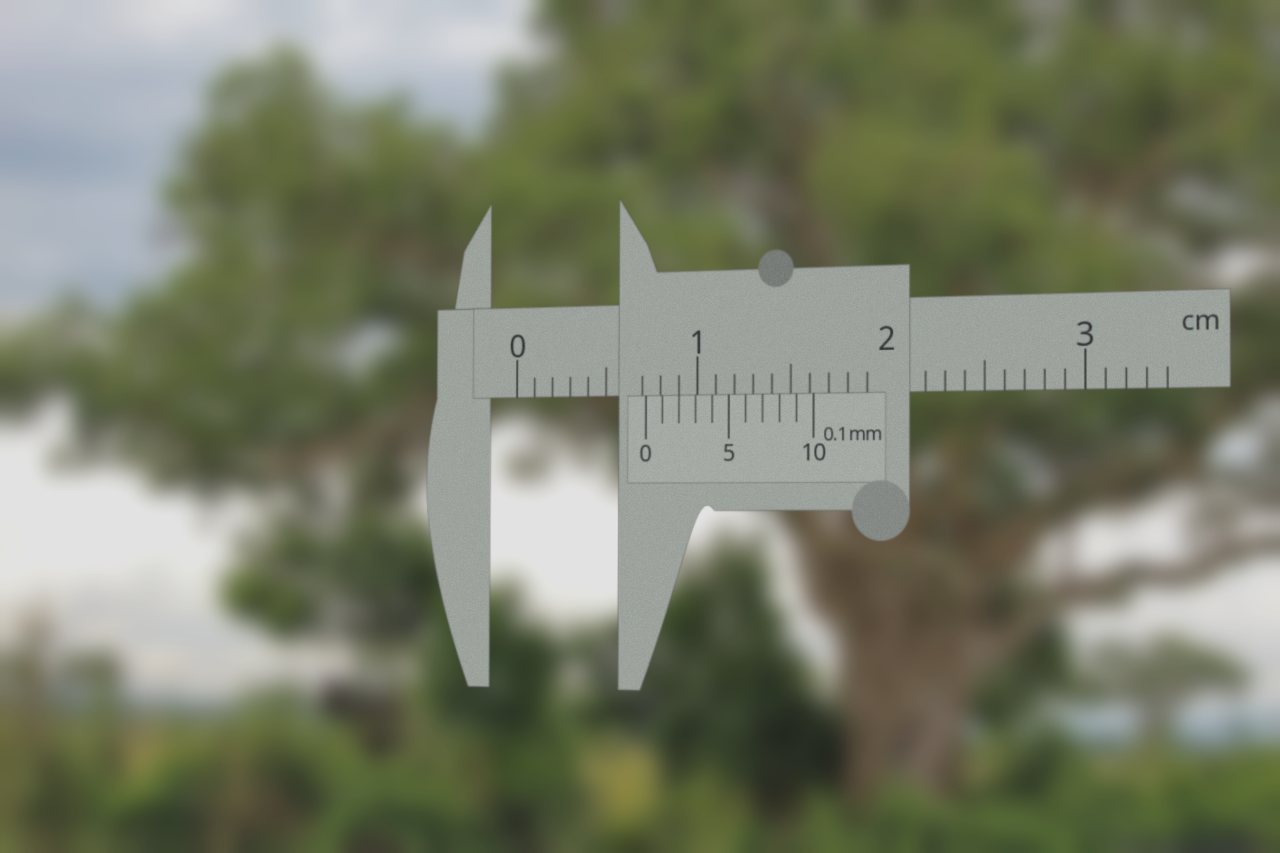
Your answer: {"value": 7.2, "unit": "mm"}
